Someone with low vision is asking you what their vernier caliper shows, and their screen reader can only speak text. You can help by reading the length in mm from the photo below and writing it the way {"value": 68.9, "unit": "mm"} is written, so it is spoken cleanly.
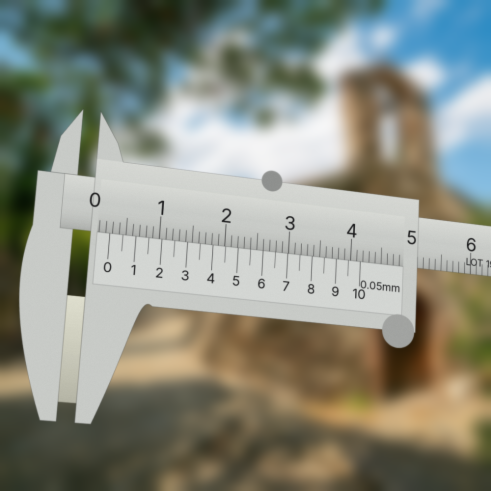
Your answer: {"value": 2.6, "unit": "mm"}
